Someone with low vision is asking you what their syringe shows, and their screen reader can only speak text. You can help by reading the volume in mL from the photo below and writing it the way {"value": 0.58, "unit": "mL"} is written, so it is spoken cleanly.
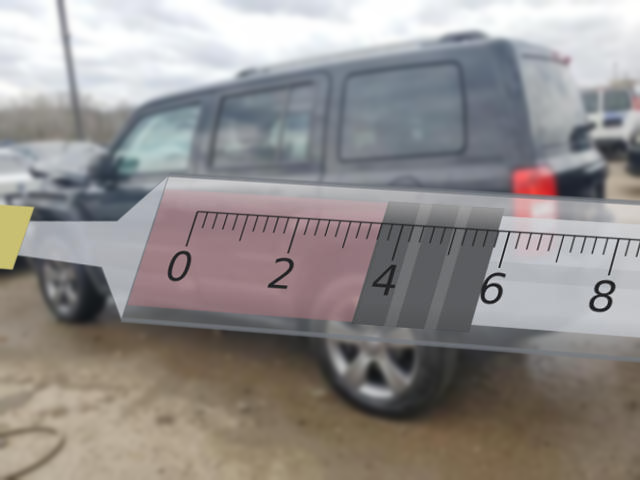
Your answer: {"value": 3.6, "unit": "mL"}
